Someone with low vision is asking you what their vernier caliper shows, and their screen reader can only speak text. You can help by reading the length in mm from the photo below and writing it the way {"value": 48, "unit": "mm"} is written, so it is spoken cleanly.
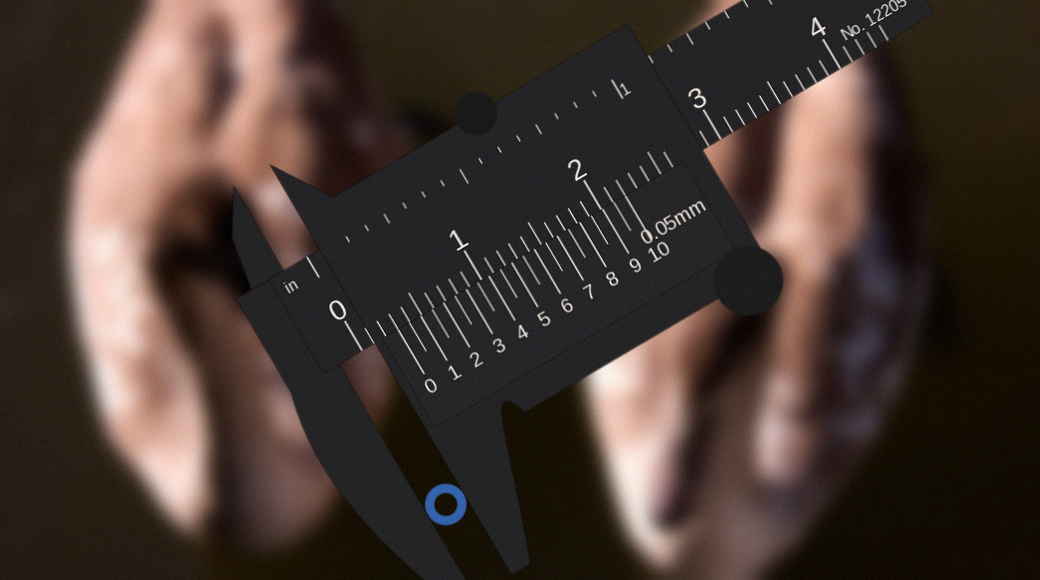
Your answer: {"value": 3.0, "unit": "mm"}
